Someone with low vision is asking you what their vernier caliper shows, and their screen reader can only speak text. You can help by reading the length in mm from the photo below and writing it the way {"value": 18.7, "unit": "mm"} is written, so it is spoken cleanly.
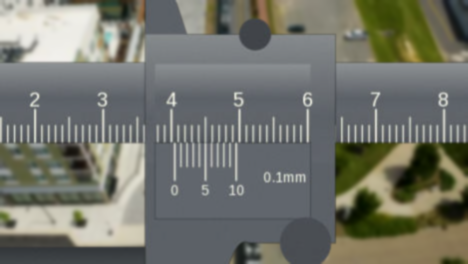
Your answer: {"value": 40.5, "unit": "mm"}
